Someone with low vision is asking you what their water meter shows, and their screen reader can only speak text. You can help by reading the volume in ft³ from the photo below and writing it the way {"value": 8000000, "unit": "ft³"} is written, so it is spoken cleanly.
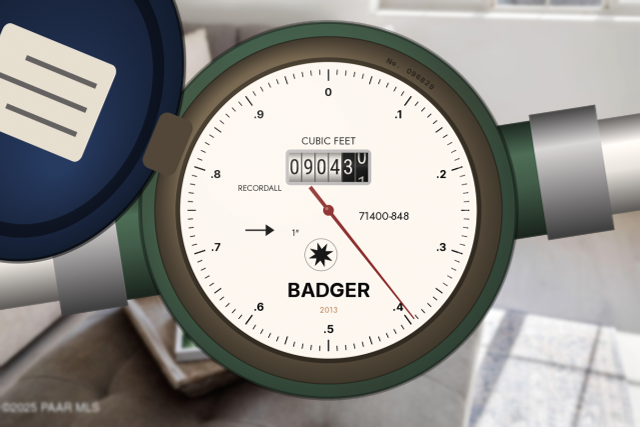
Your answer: {"value": 90430.39, "unit": "ft³"}
